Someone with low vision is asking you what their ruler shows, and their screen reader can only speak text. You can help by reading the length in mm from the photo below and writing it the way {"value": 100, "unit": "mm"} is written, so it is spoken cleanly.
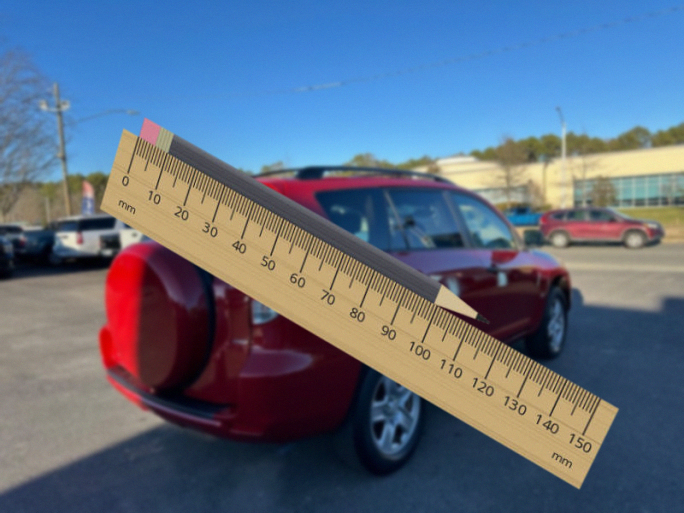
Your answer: {"value": 115, "unit": "mm"}
